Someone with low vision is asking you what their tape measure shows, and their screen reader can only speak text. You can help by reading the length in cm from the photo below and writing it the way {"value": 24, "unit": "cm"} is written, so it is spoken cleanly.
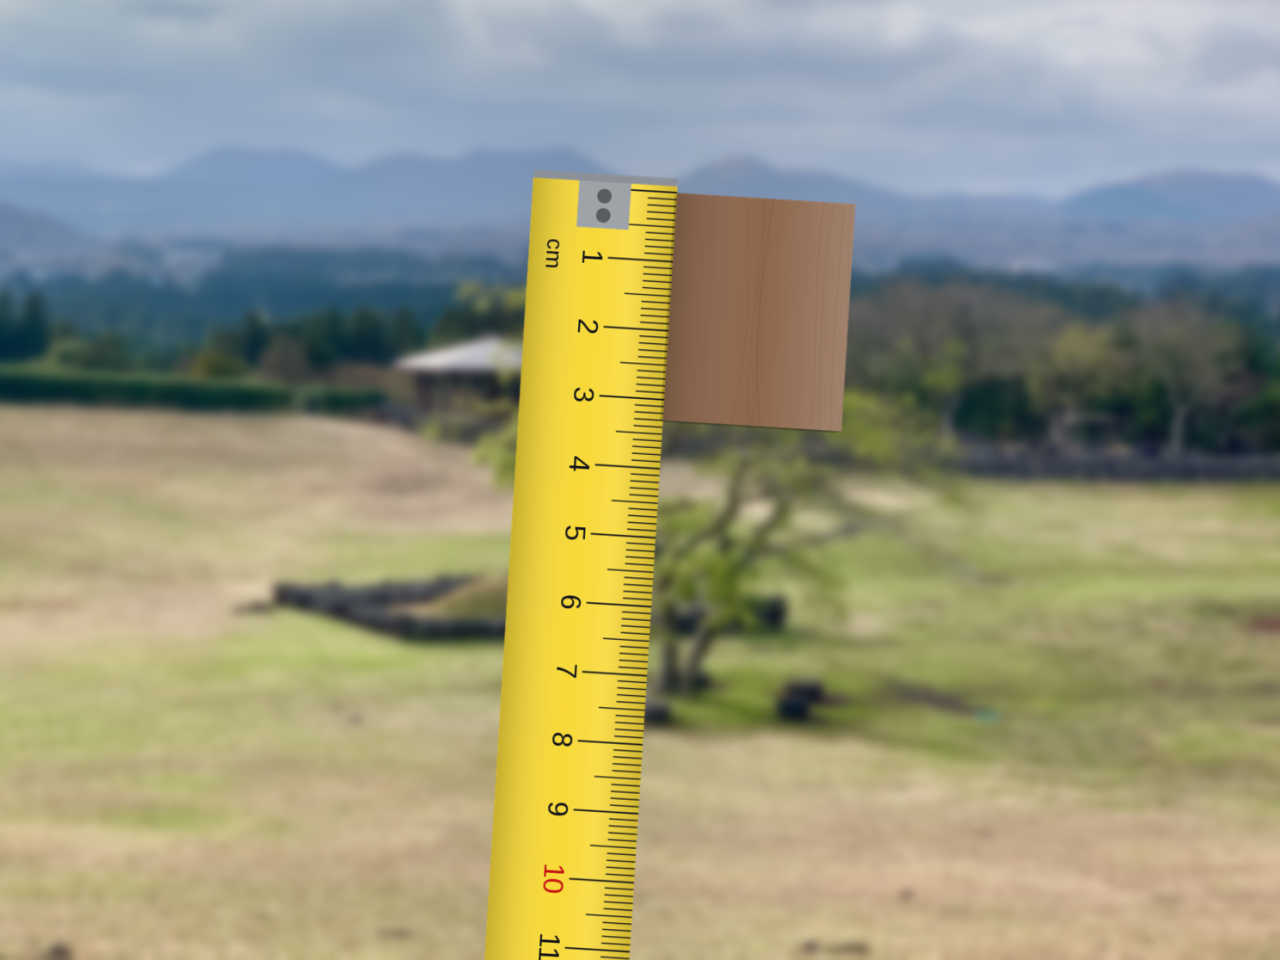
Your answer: {"value": 3.3, "unit": "cm"}
